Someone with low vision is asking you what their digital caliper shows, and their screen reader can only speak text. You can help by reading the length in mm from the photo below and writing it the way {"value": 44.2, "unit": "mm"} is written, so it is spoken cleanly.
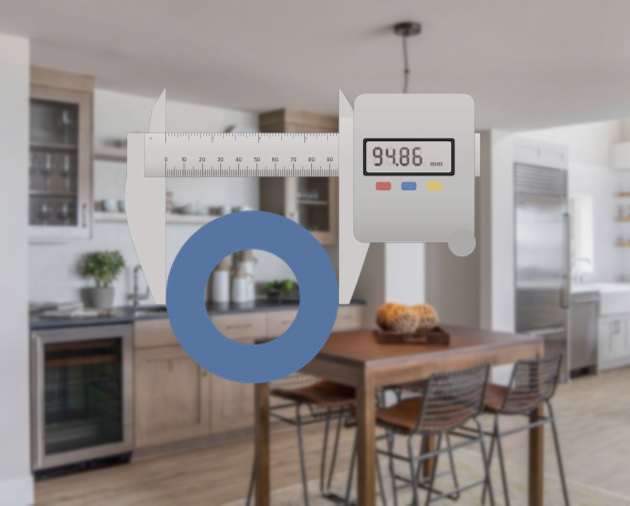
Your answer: {"value": 94.86, "unit": "mm"}
